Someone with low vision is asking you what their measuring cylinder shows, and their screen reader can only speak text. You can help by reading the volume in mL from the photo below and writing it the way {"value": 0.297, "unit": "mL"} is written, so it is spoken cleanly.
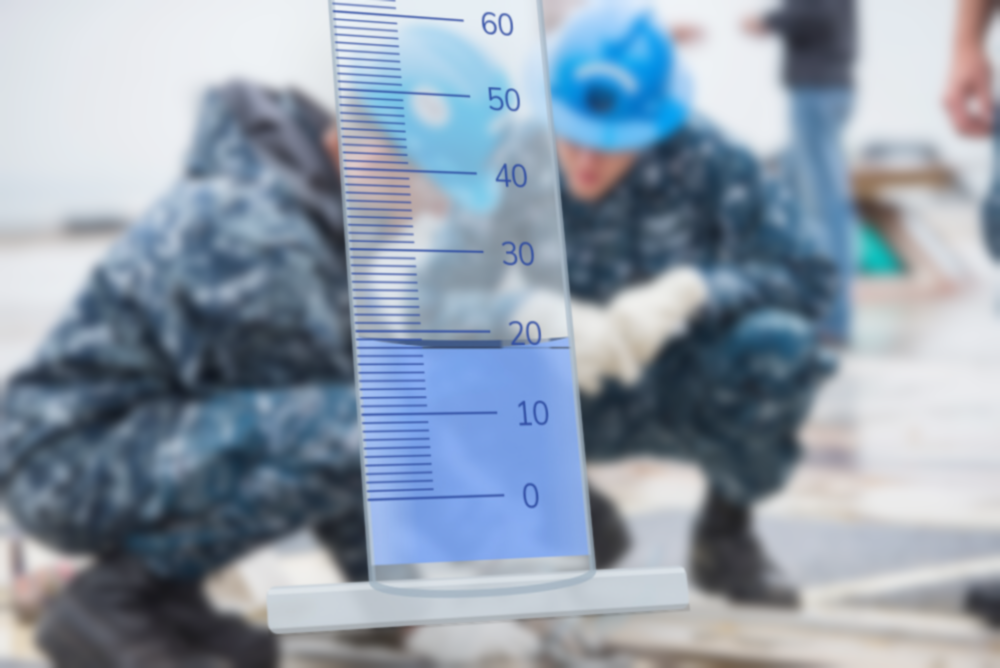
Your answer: {"value": 18, "unit": "mL"}
